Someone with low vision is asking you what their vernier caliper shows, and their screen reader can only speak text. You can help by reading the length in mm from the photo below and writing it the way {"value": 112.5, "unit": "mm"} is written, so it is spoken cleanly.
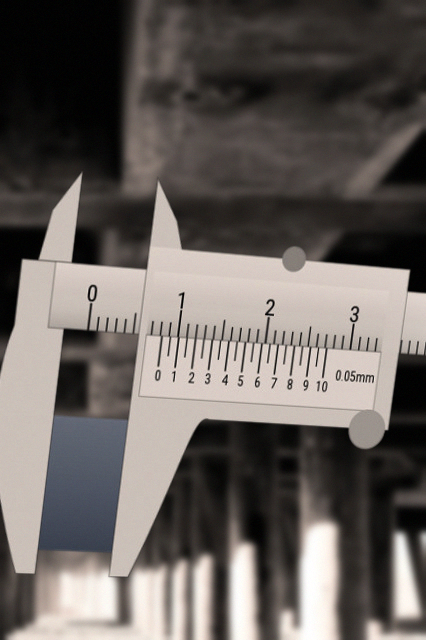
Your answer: {"value": 8.2, "unit": "mm"}
